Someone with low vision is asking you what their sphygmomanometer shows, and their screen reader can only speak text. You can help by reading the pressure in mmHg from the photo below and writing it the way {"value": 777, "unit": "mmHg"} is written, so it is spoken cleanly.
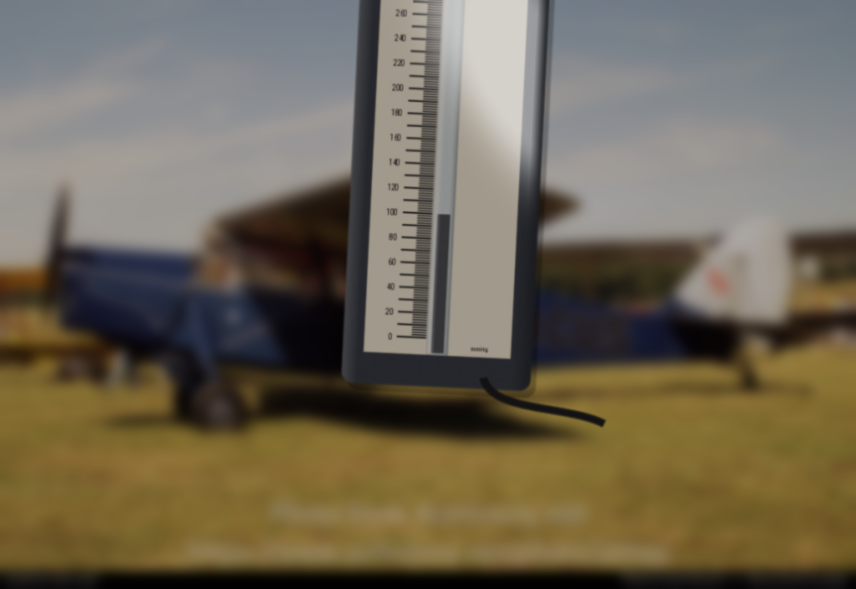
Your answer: {"value": 100, "unit": "mmHg"}
